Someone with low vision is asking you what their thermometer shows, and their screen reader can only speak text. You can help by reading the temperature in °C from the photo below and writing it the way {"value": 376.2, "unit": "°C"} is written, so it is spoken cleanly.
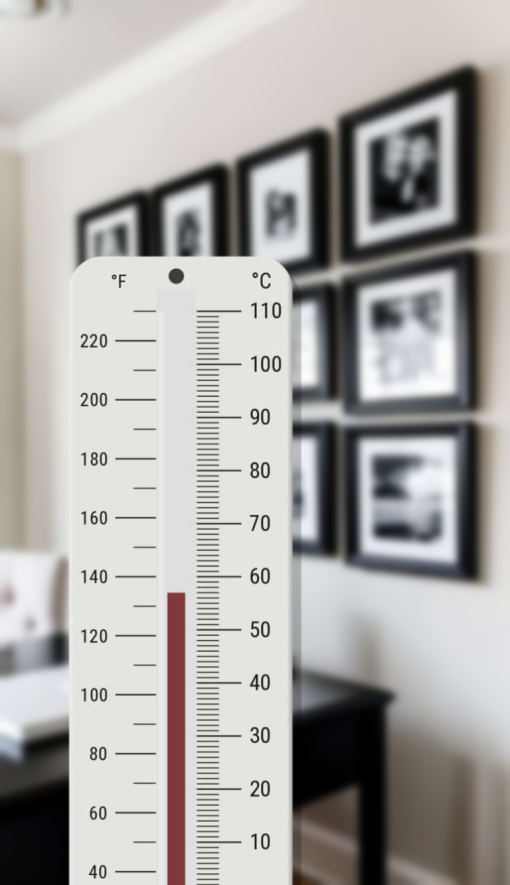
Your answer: {"value": 57, "unit": "°C"}
